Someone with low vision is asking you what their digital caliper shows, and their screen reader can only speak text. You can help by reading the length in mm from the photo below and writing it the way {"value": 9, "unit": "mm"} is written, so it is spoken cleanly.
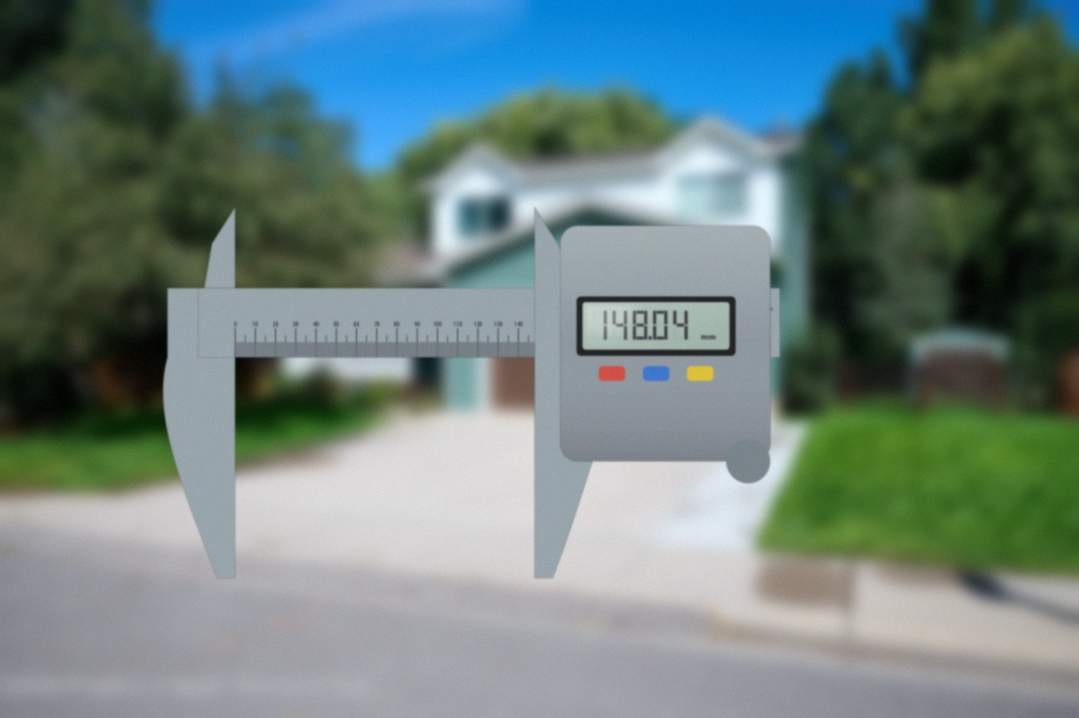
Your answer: {"value": 148.04, "unit": "mm"}
